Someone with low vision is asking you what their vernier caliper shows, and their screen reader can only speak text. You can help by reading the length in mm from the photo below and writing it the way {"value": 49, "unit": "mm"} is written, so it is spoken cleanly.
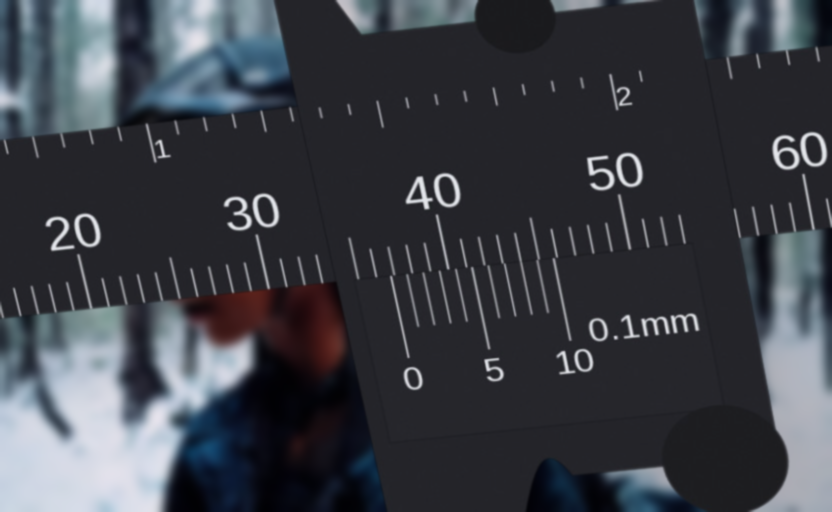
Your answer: {"value": 36.8, "unit": "mm"}
